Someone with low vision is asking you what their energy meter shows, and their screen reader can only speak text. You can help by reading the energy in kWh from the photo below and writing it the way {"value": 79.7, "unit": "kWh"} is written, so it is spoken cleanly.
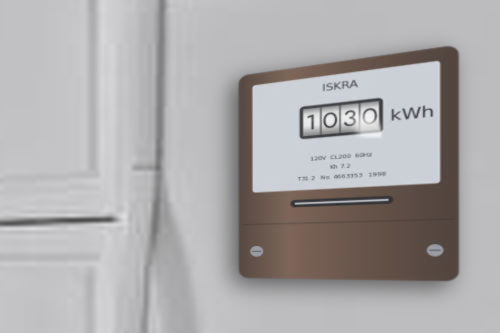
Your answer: {"value": 1030, "unit": "kWh"}
